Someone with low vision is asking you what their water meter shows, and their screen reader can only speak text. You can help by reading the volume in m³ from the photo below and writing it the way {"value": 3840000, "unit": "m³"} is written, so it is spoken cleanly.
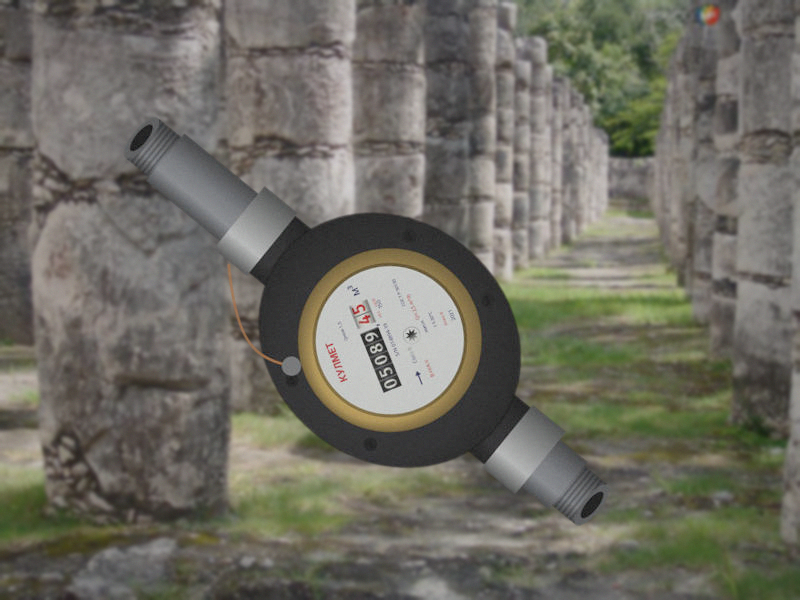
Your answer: {"value": 5089.45, "unit": "m³"}
